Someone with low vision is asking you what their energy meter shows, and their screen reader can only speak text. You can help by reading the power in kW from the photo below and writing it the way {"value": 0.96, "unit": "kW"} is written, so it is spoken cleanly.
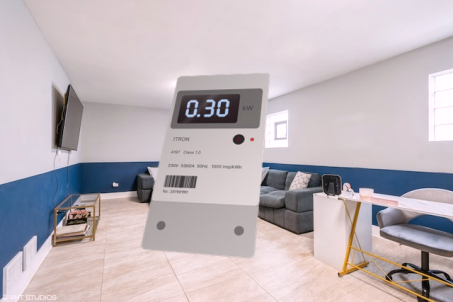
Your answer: {"value": 0.30, "unit": "kW"}
